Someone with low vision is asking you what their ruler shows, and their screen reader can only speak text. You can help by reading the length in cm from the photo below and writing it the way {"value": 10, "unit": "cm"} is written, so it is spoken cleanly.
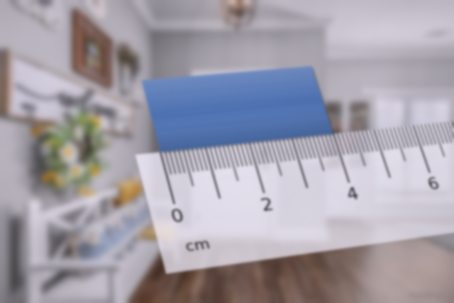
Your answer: {"value": 4, "unit": "cm"}
